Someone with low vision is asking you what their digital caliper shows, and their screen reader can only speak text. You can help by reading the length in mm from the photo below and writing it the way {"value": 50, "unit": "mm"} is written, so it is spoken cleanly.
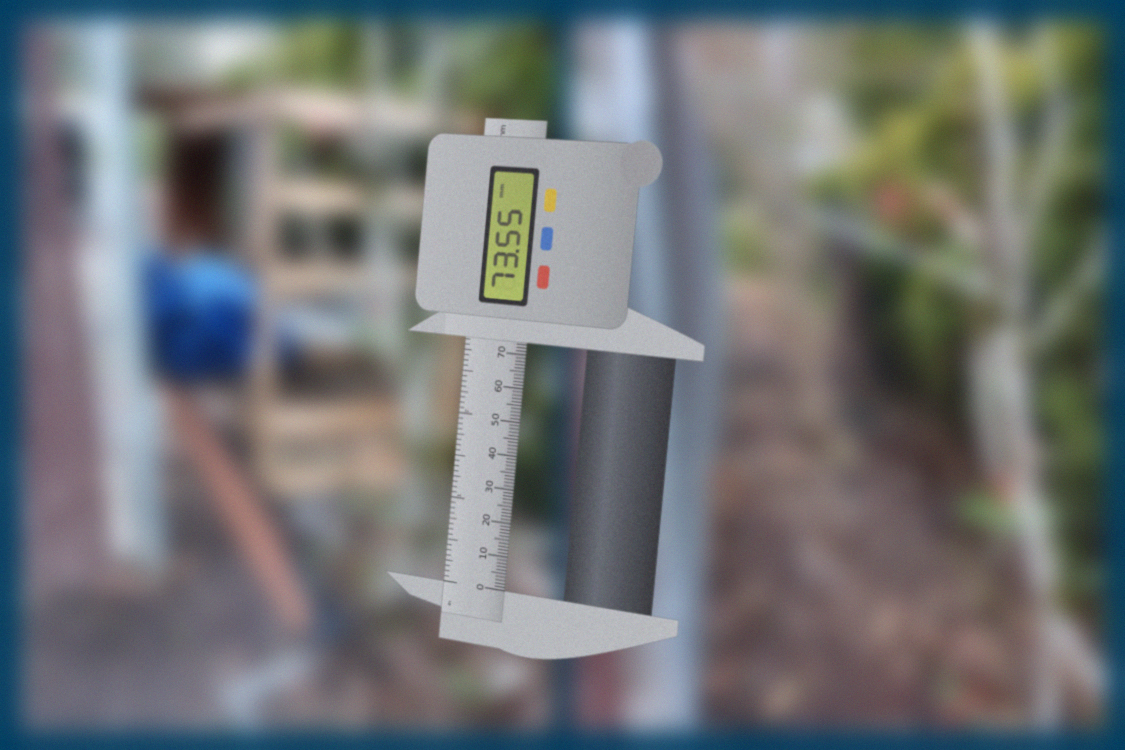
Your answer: {"value": 73.55, "unit": "mm"}
